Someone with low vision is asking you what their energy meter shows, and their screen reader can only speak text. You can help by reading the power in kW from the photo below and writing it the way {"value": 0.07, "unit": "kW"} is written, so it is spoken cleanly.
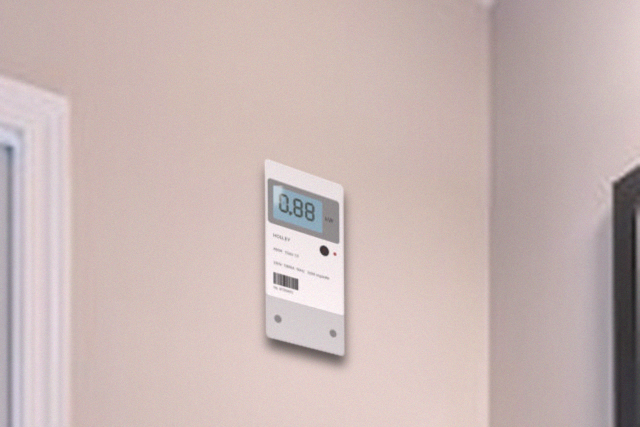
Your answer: {"value": 0.88, "unit": "kW"}
